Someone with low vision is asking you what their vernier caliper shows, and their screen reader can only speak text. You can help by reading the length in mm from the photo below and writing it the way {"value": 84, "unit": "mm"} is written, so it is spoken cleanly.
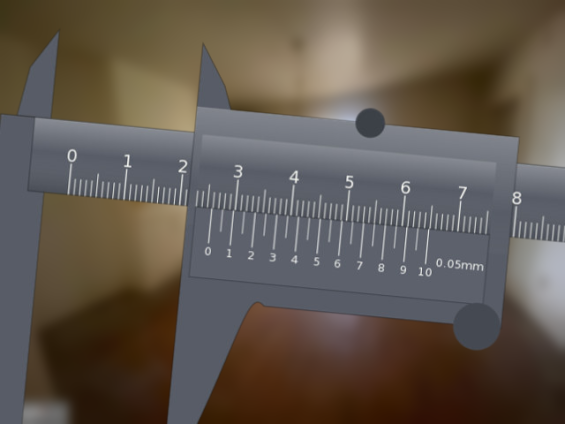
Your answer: {"value": 25.8, "unit": "mm"}
